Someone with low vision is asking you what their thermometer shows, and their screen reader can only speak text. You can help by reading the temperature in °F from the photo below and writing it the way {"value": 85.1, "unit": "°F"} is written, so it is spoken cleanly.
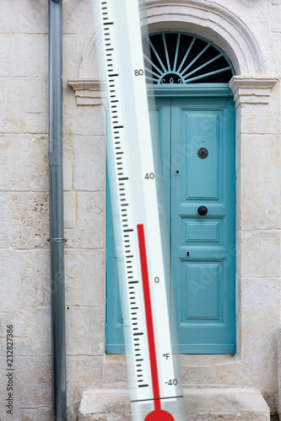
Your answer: {"value": 22, "unit": "°F"}
